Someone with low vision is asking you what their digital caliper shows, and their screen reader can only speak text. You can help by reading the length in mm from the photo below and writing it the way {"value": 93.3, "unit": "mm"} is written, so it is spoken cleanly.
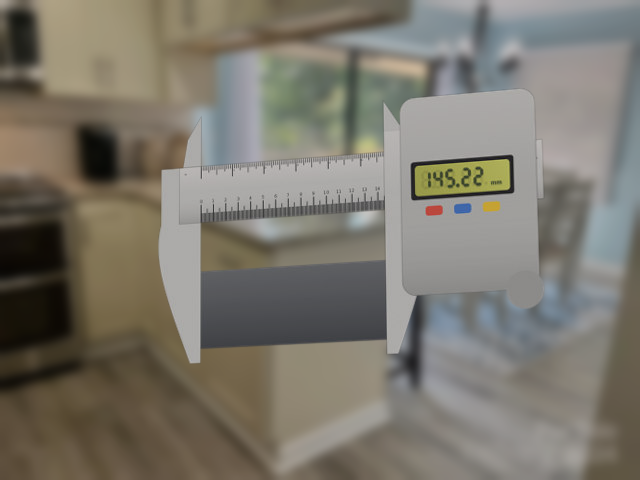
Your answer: {"value": 145.22, "unit": "mm"}
